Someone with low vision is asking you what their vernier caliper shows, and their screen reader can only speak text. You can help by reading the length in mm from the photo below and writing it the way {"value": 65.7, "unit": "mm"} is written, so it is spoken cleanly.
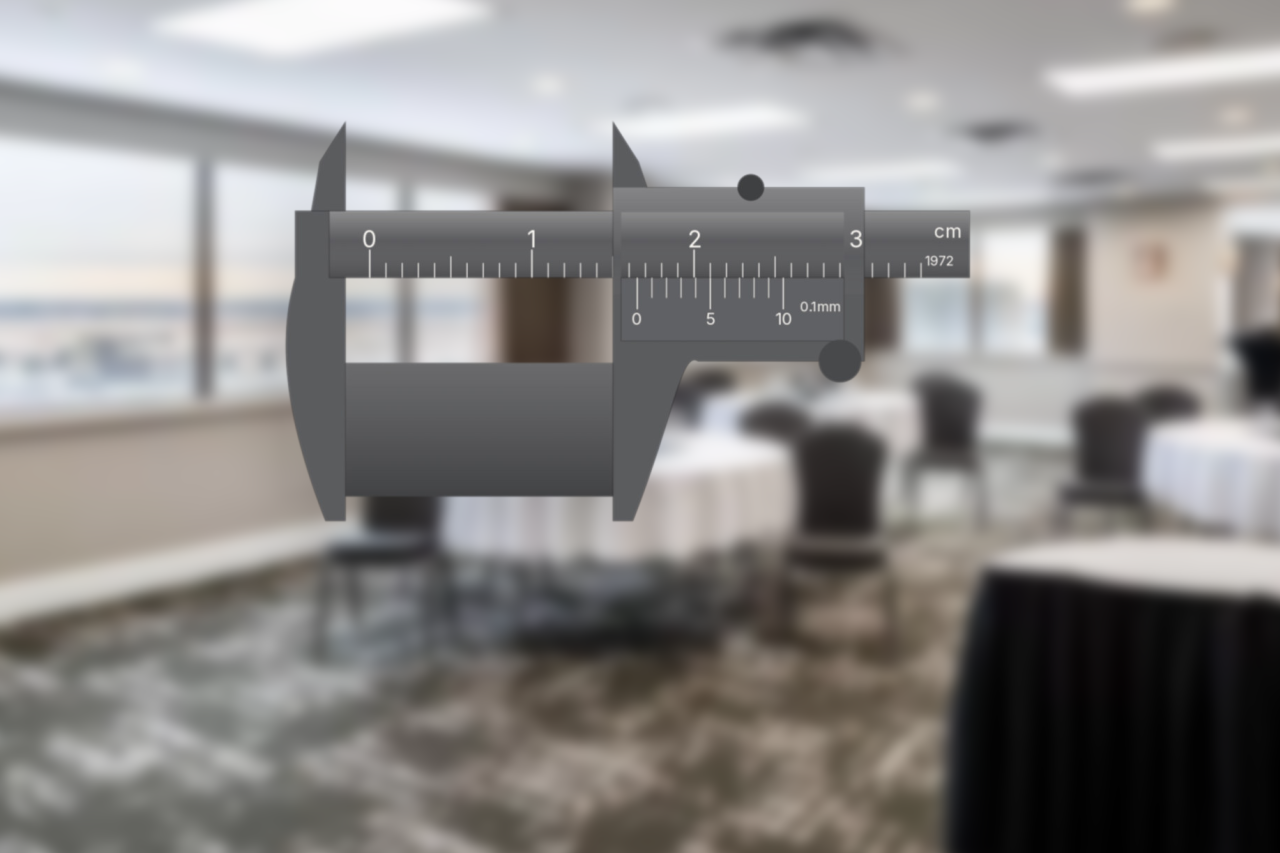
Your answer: {"value": 16.5, "unit": "mm"}
